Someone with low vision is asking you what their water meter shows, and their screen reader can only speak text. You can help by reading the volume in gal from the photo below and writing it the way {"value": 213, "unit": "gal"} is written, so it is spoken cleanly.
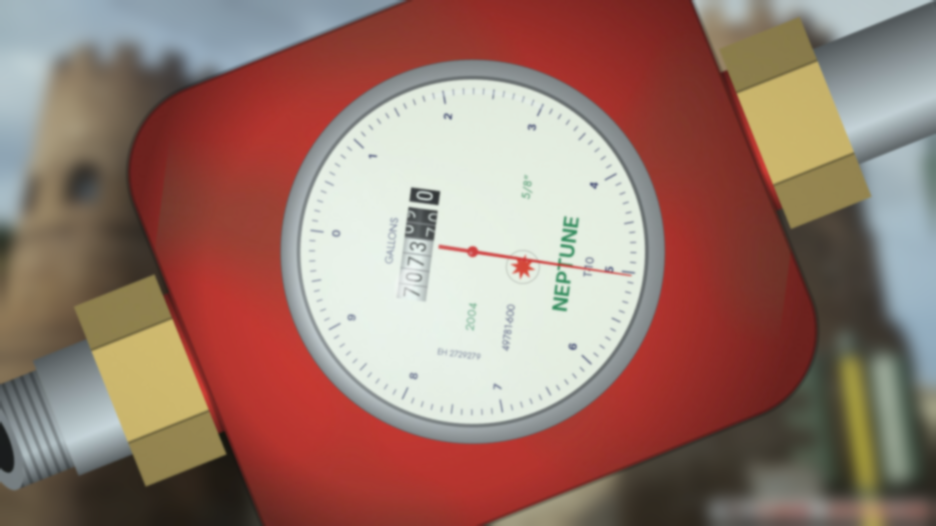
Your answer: {"value": 7073695.0, "unit": "gal"}
